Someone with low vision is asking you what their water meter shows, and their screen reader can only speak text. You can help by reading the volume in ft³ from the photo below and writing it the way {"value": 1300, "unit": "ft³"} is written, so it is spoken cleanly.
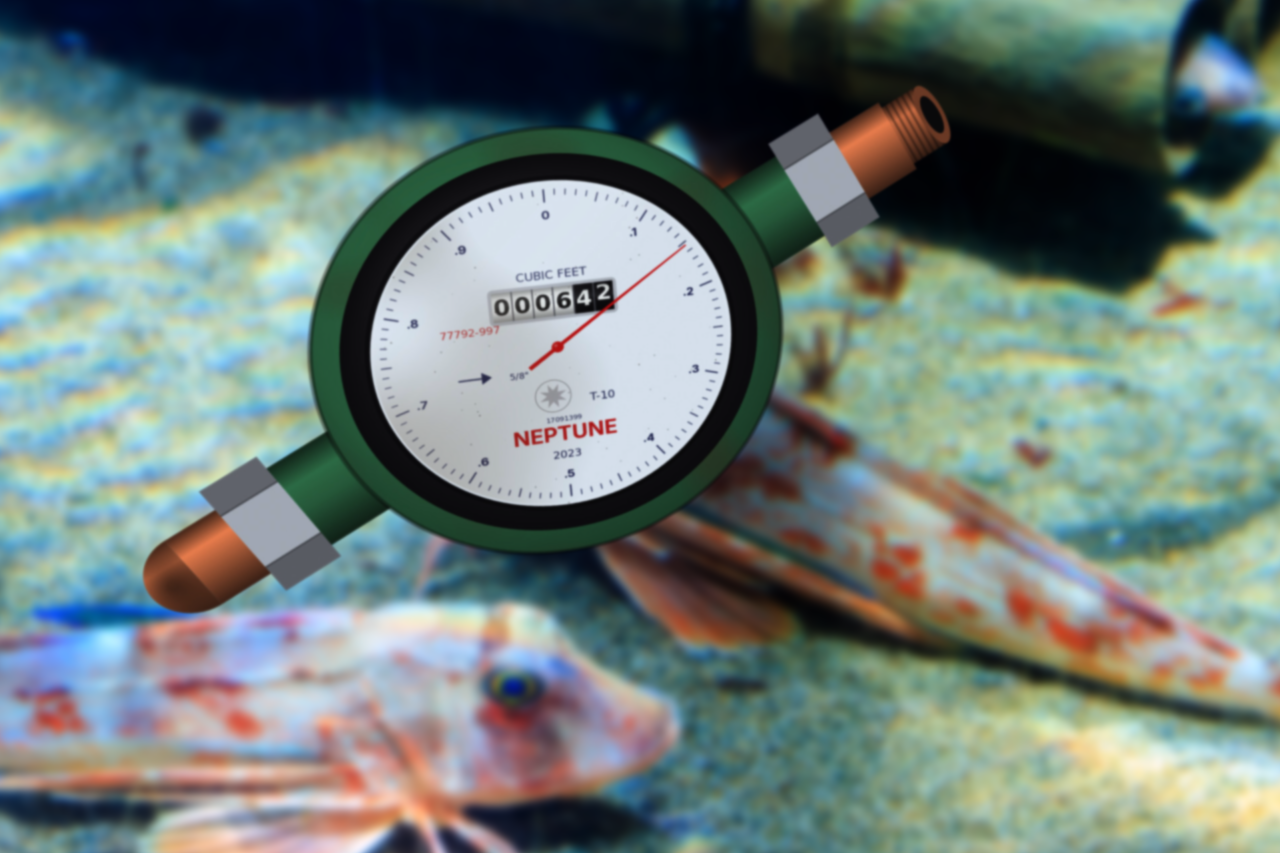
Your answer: {"value": 642.15, "unit": "ft³"}
